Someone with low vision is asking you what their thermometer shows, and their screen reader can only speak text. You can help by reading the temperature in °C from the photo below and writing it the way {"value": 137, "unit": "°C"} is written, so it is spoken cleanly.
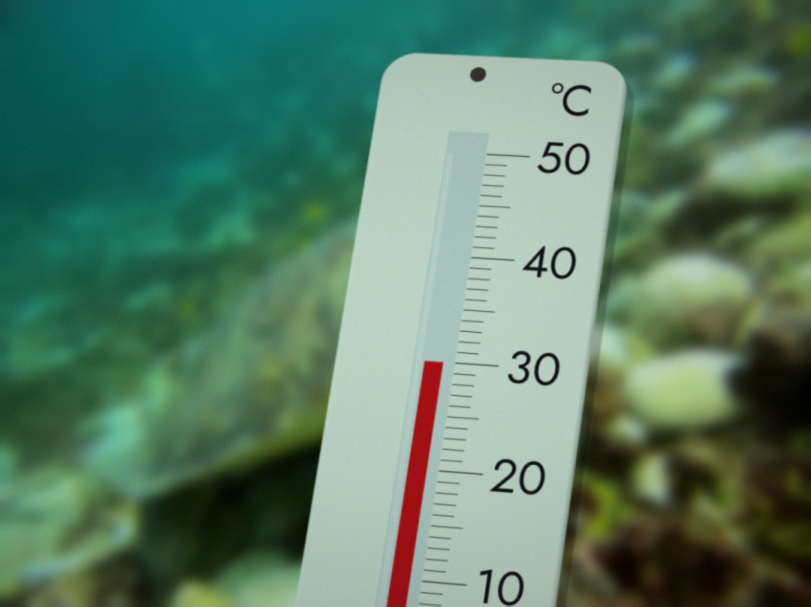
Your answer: {"value": 30, "unit": "°C"}
